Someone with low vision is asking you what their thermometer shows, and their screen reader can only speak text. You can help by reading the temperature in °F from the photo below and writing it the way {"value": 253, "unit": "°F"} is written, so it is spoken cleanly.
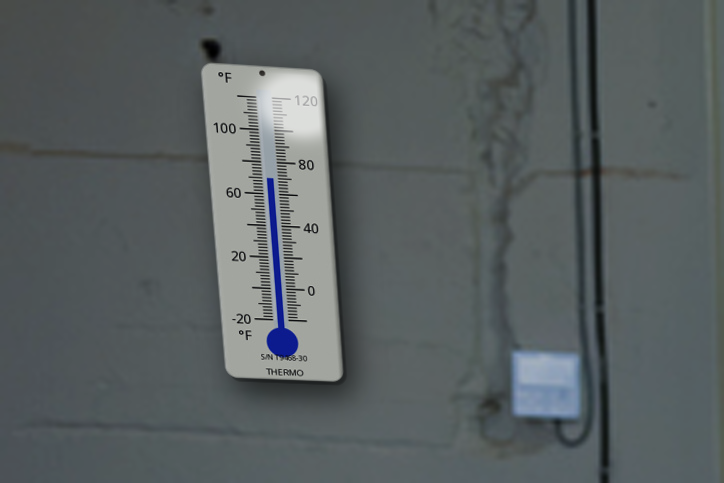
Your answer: {"value": 70, "unit": "°F"}
